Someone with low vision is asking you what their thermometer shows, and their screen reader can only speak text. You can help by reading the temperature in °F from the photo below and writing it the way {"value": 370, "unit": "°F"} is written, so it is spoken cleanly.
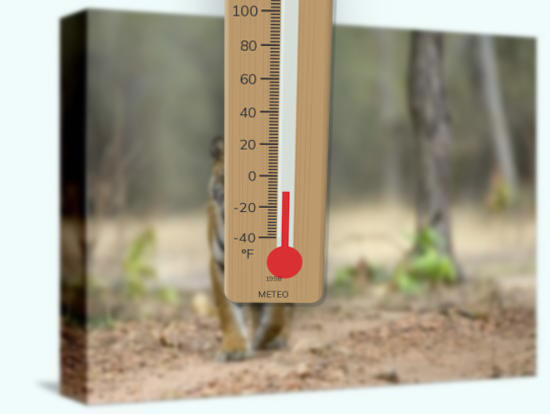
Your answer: {"value": -10, "unit": "°F"}
